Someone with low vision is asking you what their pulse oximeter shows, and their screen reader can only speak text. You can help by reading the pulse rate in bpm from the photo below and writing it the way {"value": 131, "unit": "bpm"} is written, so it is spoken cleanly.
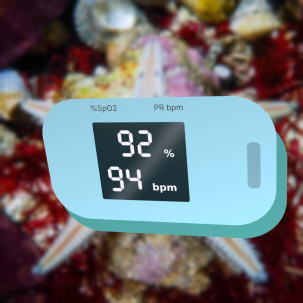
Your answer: {"value": 94, "unit": "bpm"}
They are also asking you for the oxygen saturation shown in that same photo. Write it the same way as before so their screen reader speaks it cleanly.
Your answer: {"value": 92, "unit": "%"}
